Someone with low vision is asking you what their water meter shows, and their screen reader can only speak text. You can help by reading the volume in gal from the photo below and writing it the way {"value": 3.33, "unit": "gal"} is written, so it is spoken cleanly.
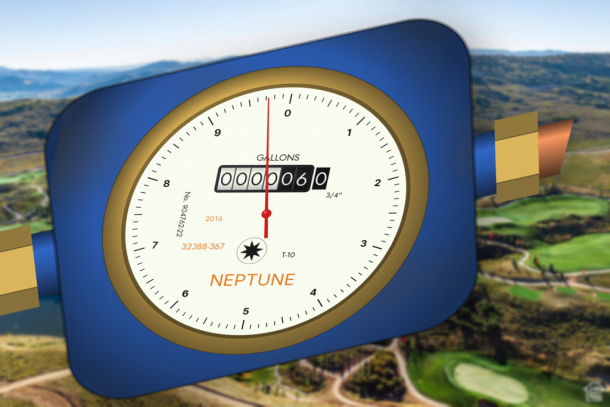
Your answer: {"value": 59.7, "unit": "gal"}
